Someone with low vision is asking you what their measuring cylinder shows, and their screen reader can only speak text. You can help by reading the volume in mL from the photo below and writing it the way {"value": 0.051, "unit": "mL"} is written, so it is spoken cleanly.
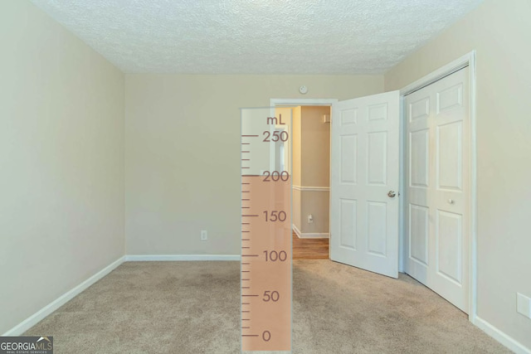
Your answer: {"value": 200, "unit": "mL"}
